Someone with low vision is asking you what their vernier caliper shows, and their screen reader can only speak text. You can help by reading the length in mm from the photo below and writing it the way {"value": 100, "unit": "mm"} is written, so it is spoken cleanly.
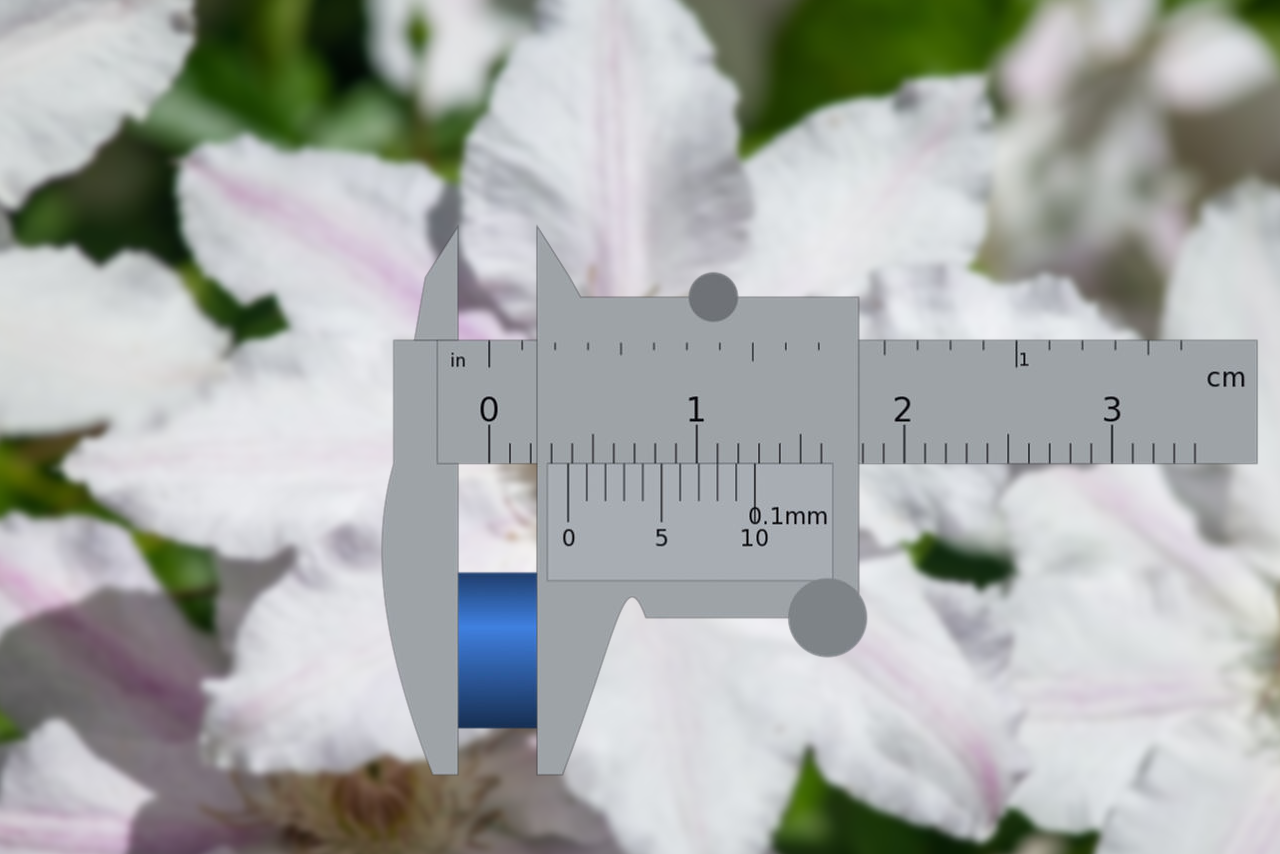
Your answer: {"value": 3.8, "unit": "mm"}
